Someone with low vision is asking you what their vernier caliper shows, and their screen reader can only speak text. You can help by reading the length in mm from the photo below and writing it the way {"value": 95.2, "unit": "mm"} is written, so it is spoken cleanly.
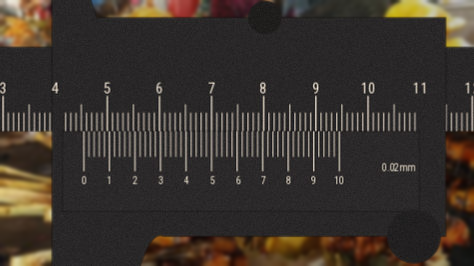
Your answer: {"value": 45.5, "unit": "mm"}
